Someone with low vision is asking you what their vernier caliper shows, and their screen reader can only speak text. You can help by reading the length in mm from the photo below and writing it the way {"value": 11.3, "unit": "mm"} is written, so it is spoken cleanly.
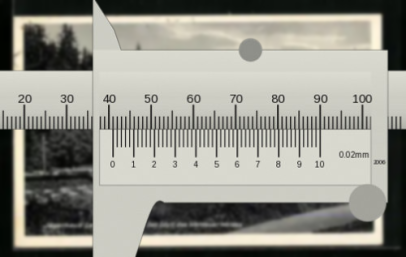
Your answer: {"value": 41.0, "unit": "mm"}
